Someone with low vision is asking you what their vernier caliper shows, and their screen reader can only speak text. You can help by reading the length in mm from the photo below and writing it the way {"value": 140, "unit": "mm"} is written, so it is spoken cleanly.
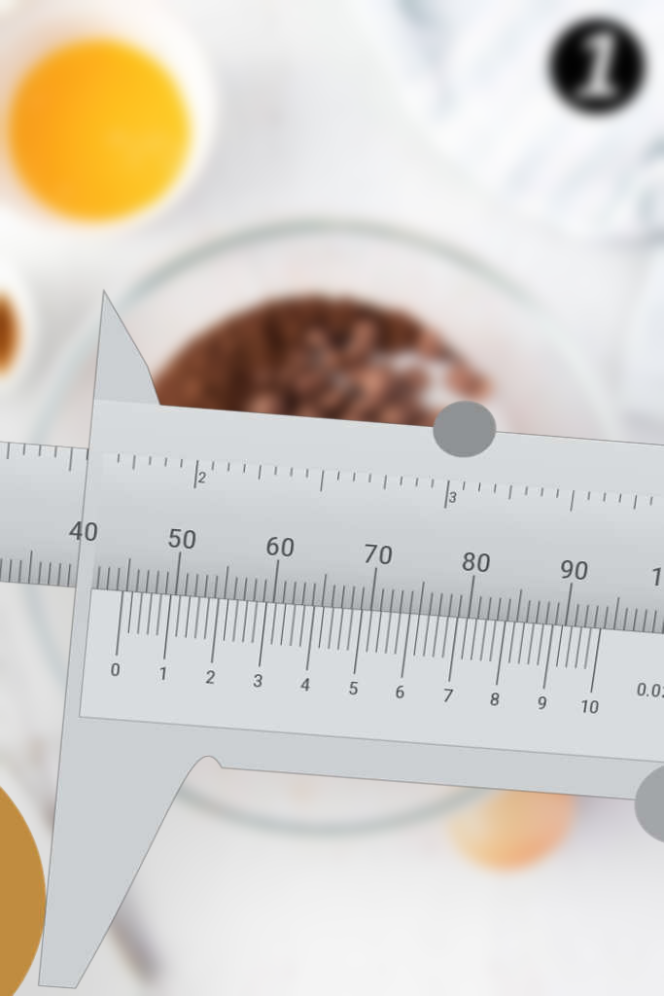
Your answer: {"value": 44.6, "unit": "mm"}
